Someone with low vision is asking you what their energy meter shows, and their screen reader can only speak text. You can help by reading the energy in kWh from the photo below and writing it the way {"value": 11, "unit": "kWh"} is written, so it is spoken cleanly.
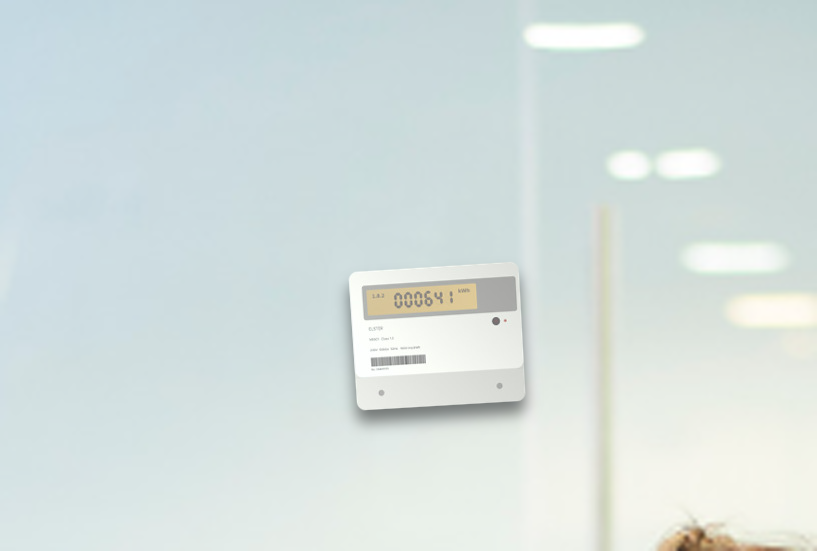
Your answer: {"value": 641, "unit": "kWh"}
